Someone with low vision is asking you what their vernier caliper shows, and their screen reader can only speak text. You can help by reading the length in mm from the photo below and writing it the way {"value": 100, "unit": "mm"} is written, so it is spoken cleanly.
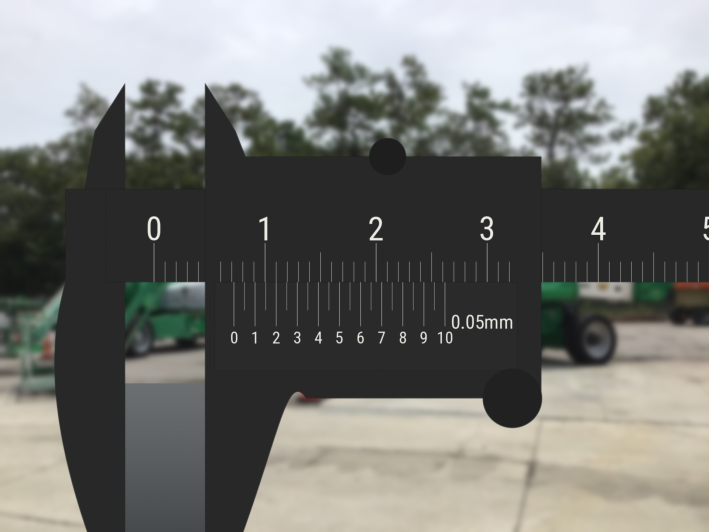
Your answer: {"value": 7.2, "unit": "mm"}
